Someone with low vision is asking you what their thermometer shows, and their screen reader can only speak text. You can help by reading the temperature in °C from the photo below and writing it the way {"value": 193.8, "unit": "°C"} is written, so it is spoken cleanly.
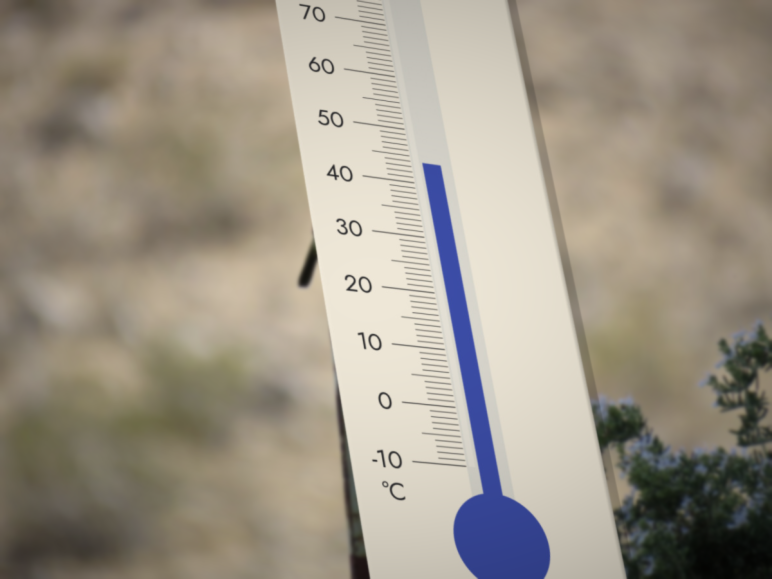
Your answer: {"value": 44, "unit": "°C"}
